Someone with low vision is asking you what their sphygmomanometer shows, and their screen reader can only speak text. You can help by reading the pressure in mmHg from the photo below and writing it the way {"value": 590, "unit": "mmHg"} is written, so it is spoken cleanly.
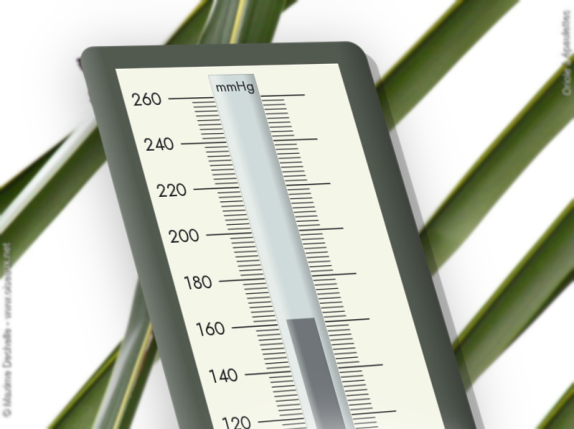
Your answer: {"value": 162, "unit": "mmHg"}
